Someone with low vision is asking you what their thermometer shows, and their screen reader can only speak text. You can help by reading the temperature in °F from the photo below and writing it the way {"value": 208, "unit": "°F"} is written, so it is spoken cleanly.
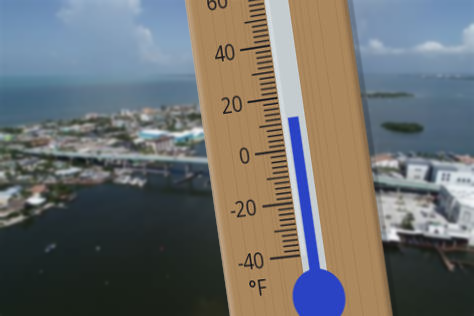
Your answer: {"value": 12, "unit": "°F"}
